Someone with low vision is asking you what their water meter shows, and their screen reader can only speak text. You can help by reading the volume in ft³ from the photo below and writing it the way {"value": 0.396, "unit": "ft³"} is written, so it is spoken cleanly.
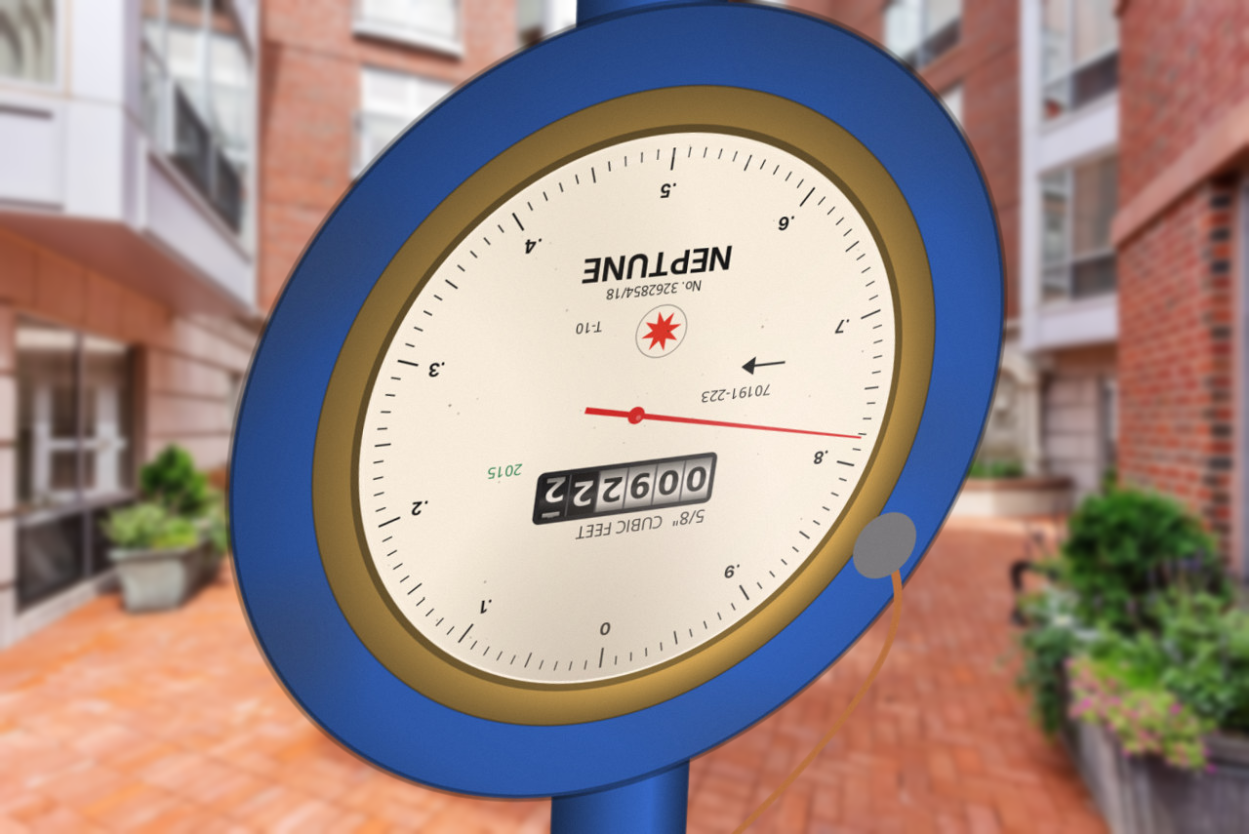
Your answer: {"value": 9221.78, "unit": "ft³"}
